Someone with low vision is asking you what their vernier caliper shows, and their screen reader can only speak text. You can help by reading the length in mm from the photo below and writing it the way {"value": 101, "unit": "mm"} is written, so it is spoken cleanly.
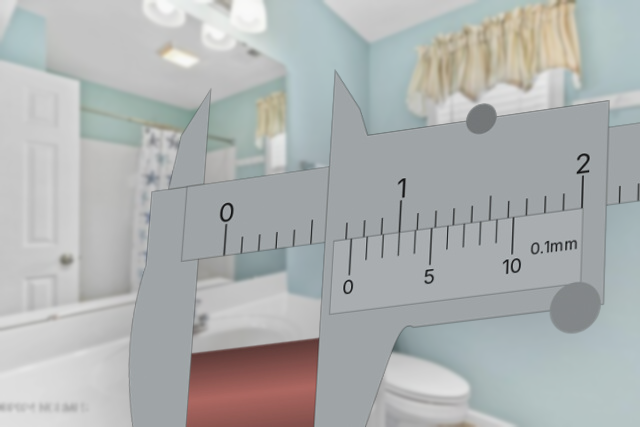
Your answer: {"value": 7.3, "unit": "mm"}
